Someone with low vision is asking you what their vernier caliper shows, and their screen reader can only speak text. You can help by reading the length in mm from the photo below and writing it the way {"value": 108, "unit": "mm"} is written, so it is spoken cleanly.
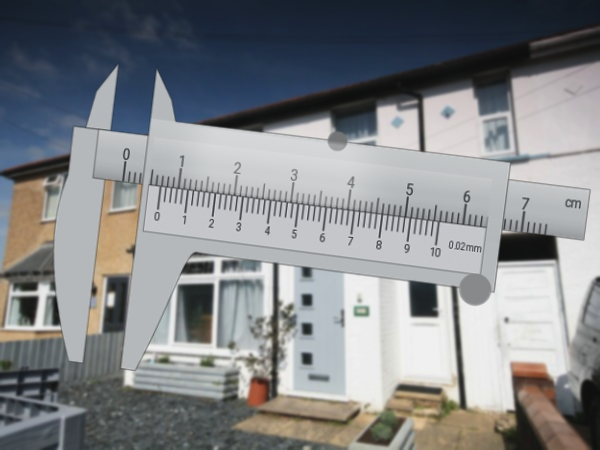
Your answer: {"value": 6.8, "unit": "mm"}
